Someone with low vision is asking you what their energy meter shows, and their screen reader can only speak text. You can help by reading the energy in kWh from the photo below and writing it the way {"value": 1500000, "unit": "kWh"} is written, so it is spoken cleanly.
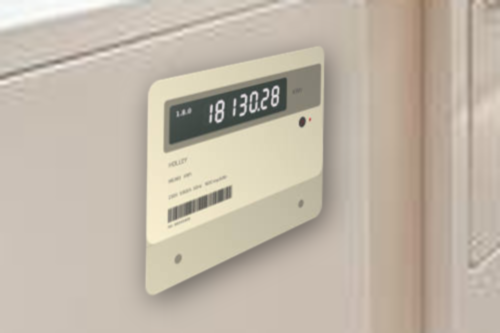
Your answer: {"value": 18130.28, "unit": "kWh"}
